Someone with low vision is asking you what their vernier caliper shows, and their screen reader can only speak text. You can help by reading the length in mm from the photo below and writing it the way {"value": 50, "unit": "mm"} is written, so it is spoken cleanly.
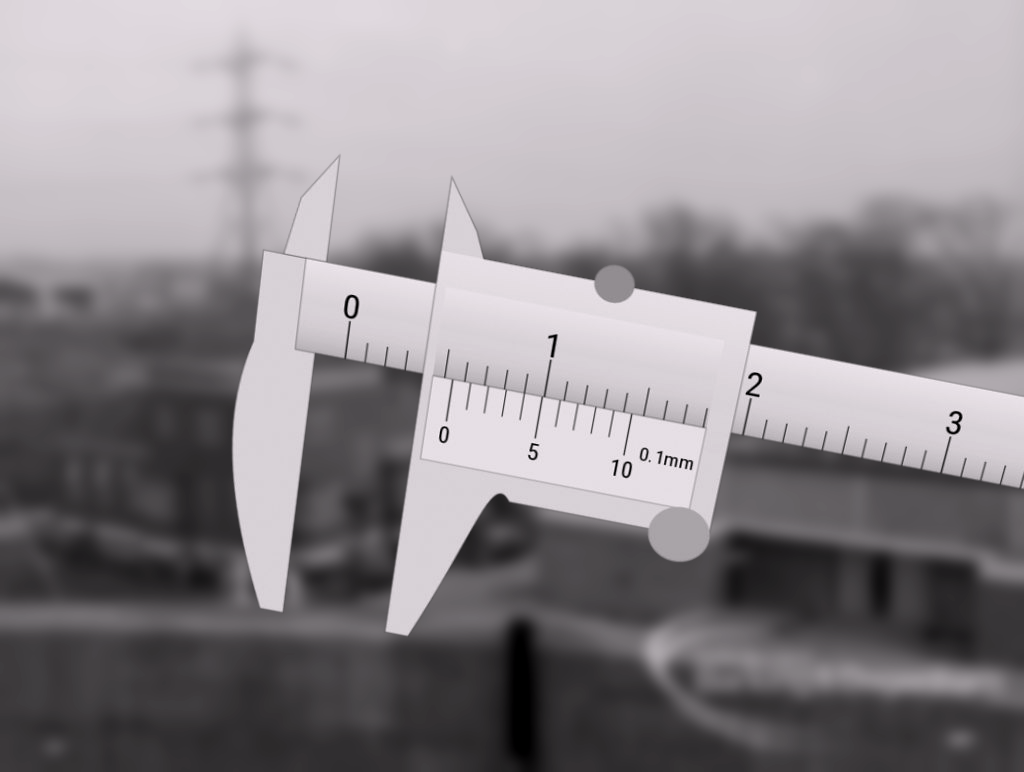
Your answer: {"value": 5.4, "unit": "mm"}
